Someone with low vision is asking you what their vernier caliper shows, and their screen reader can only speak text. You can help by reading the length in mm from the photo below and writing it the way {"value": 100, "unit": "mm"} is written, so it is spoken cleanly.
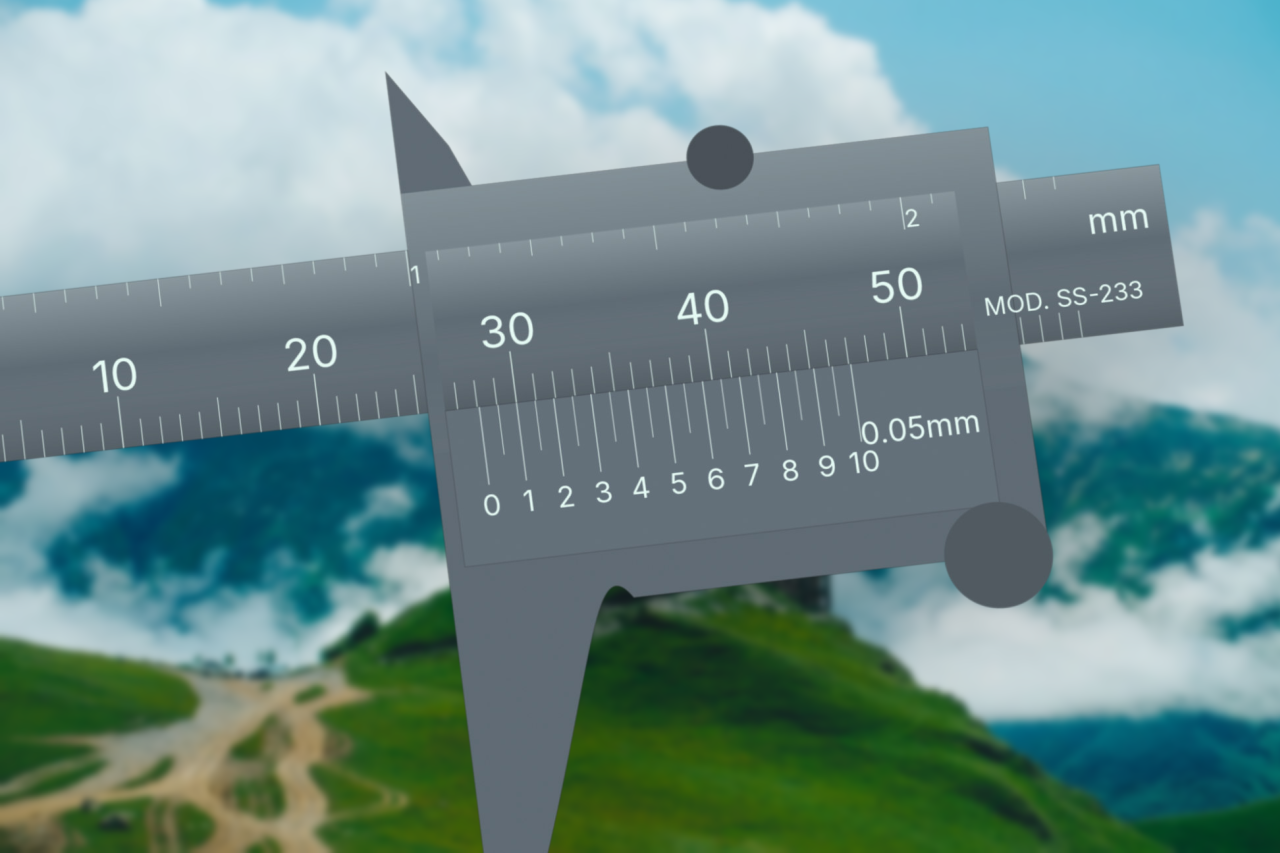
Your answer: {"value": 28.1, "unit": "mm"}
